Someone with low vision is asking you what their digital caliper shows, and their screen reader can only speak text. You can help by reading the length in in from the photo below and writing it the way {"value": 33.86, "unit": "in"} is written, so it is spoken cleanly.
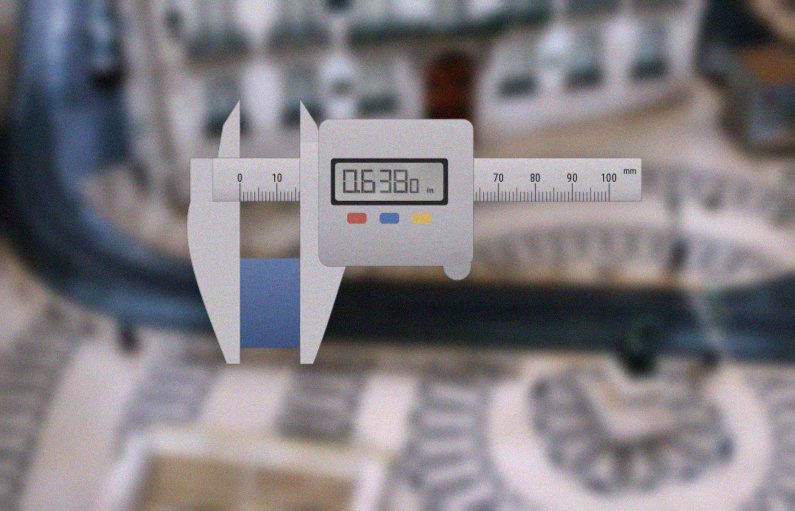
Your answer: {"value": 0.6380, "unit": "in"}
